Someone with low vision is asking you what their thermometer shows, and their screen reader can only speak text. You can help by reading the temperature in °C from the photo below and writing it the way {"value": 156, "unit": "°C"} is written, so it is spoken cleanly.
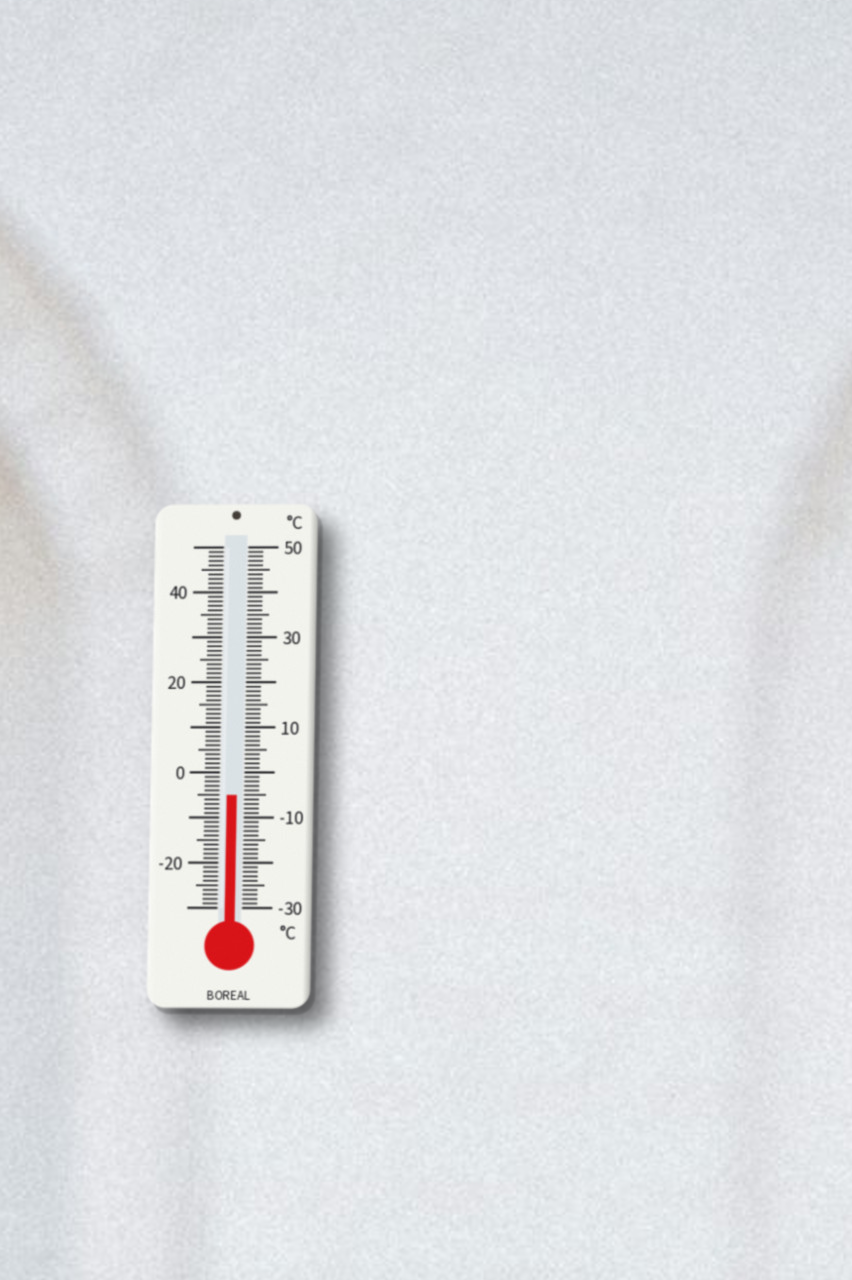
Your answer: {"value": -5, "unit": "°C"}
